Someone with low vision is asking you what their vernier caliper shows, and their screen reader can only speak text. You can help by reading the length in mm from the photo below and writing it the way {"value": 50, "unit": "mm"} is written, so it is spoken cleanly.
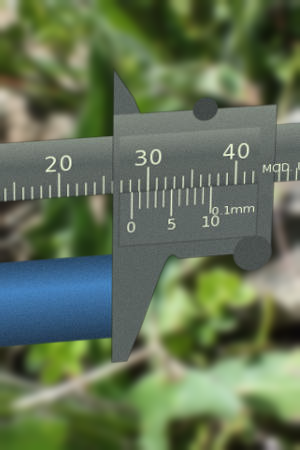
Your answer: {"value": 28.2, "unit": "mm"}
